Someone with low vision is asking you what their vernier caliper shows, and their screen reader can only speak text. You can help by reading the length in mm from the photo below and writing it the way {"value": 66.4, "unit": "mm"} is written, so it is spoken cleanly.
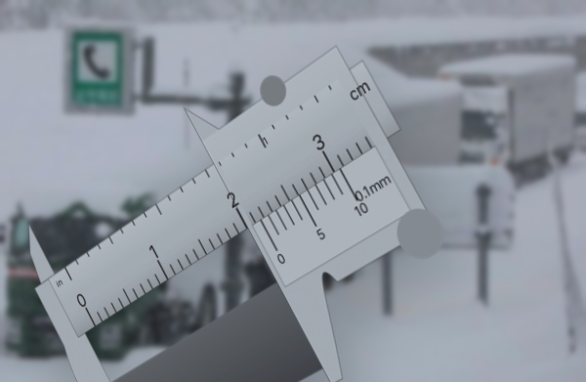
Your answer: {"value": 21.6, "unit": "mm"}
